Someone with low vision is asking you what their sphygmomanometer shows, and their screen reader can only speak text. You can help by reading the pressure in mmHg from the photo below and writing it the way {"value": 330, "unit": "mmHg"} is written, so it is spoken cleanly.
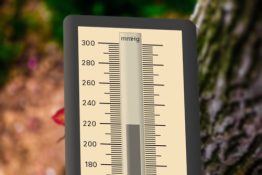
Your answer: {"value": 220, "unit": "mmHg"}
